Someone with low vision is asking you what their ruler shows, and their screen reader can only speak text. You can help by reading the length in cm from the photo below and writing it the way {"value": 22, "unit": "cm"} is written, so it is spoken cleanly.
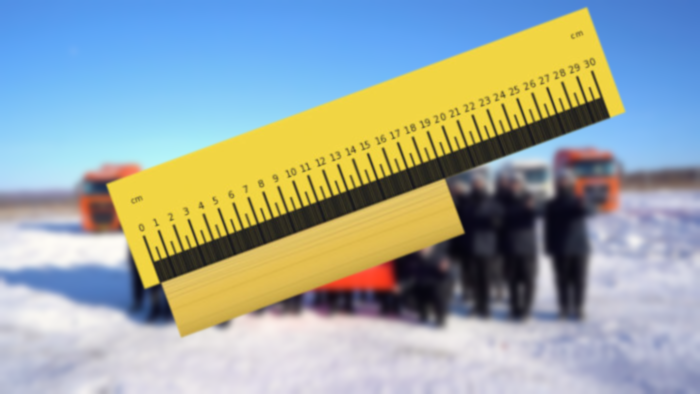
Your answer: {"value": 19, "unit": "cm"}
